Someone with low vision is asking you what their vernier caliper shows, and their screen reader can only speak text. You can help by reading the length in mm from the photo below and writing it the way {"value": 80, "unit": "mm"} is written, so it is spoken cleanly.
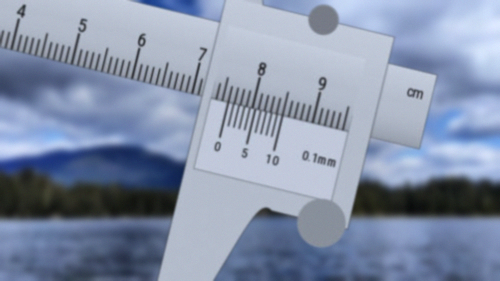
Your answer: {"value": 76.0, "unit": "mm"}
